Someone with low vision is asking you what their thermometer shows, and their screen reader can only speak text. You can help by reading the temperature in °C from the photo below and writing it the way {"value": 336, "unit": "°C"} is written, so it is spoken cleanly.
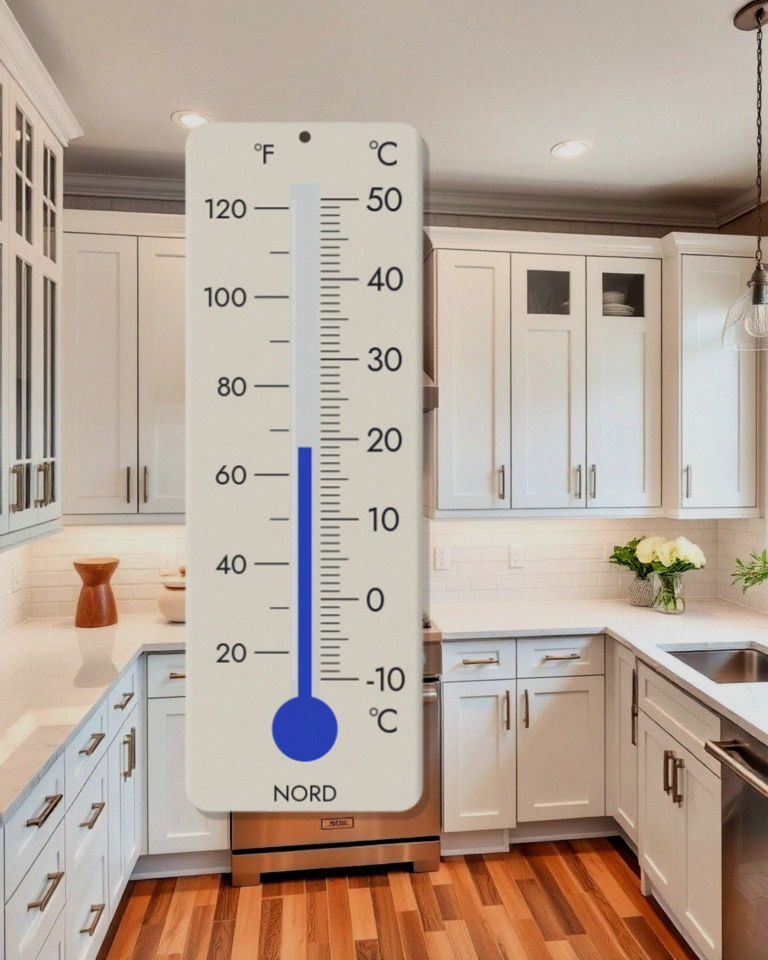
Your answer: {"value": 19, "unit": "°C"}
